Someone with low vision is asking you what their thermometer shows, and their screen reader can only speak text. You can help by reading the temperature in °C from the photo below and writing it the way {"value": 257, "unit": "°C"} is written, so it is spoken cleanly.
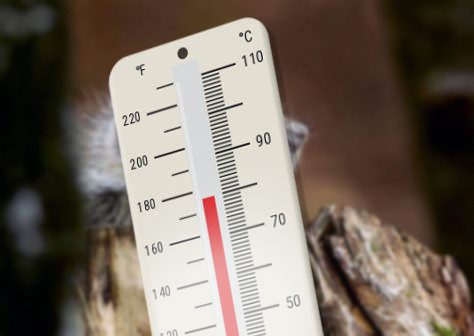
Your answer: {"value": 80, "unit": "°C"}
